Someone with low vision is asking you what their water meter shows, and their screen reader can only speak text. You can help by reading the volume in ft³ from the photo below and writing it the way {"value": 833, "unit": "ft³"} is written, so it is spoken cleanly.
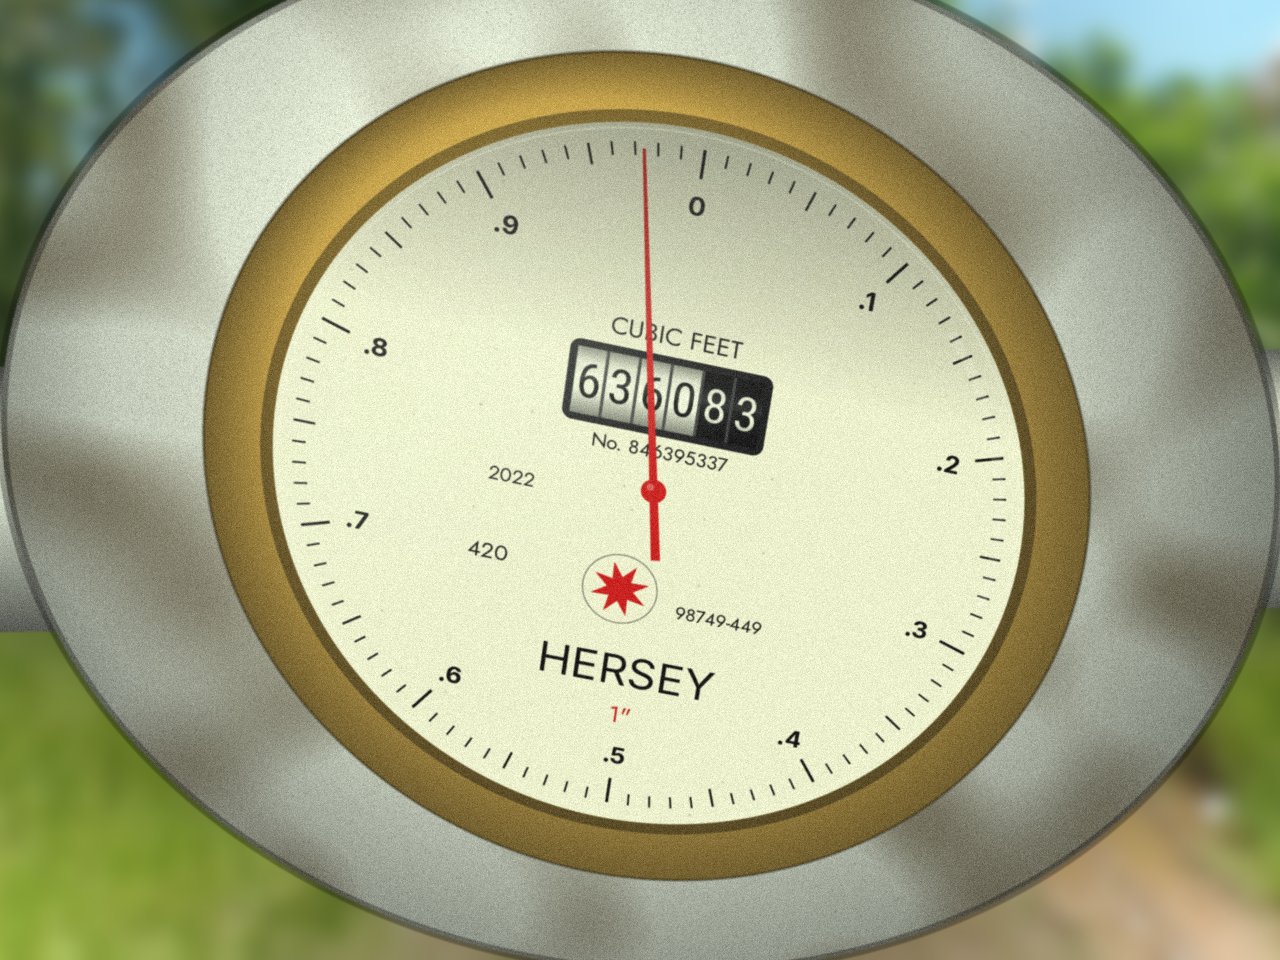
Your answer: {"value": 636082.97, "unit": "ft³"}
